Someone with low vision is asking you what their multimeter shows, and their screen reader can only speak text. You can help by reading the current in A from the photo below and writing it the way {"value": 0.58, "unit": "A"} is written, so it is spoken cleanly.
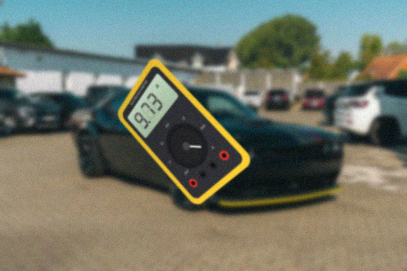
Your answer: {"value": 9.73, "unit": "A"}
